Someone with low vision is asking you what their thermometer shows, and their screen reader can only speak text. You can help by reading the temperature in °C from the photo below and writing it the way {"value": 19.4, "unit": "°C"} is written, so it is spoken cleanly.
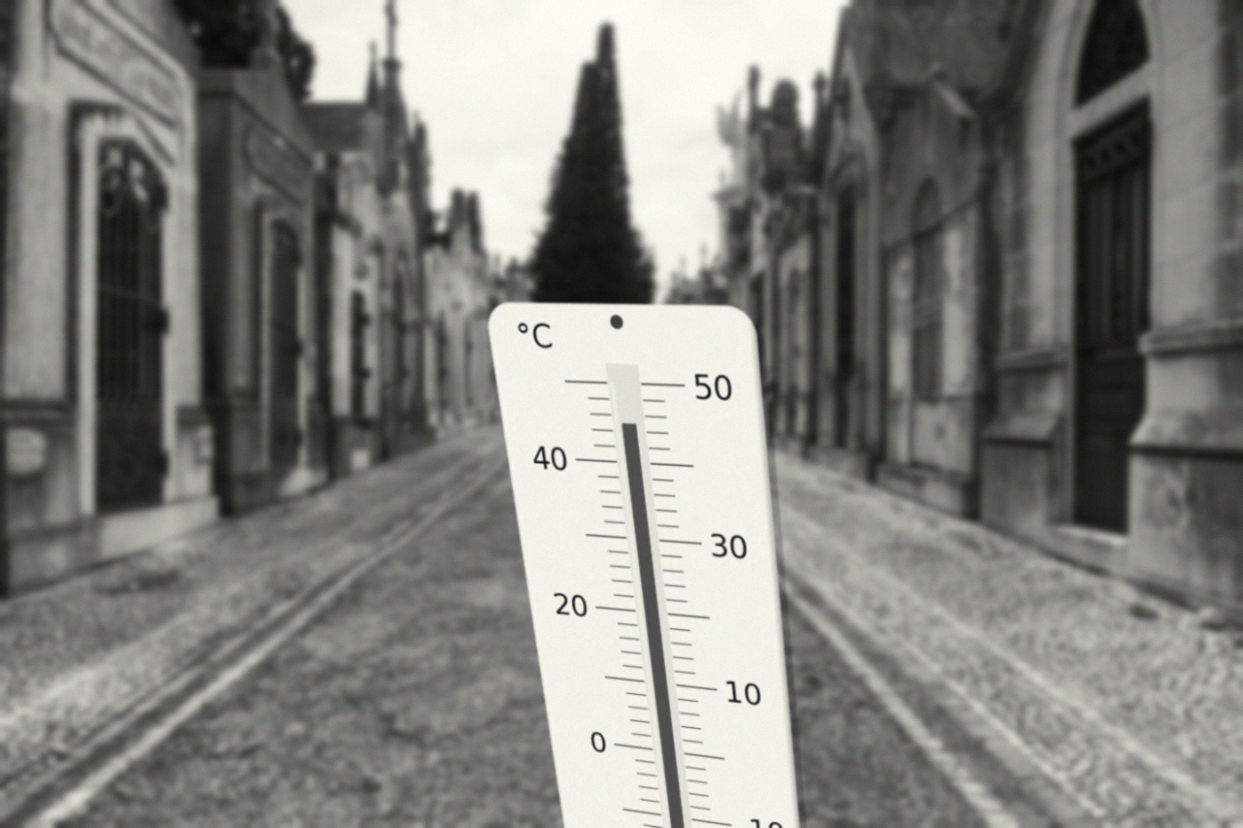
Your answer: {"value": 45, "unit": "°C"}
